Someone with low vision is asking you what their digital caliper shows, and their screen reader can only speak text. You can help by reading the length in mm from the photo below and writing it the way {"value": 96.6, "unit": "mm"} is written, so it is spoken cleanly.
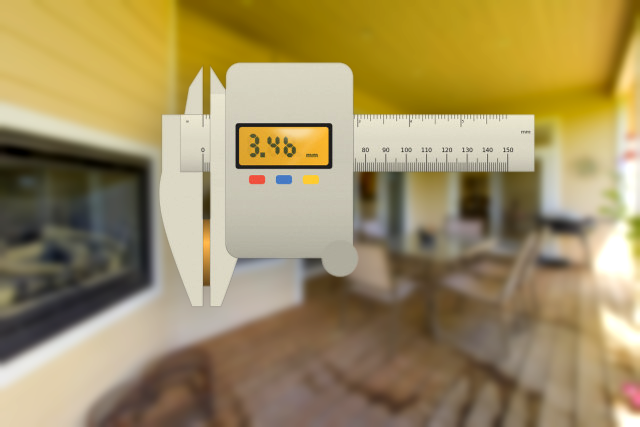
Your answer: {"value": 3.46, "unit": "mm"}
